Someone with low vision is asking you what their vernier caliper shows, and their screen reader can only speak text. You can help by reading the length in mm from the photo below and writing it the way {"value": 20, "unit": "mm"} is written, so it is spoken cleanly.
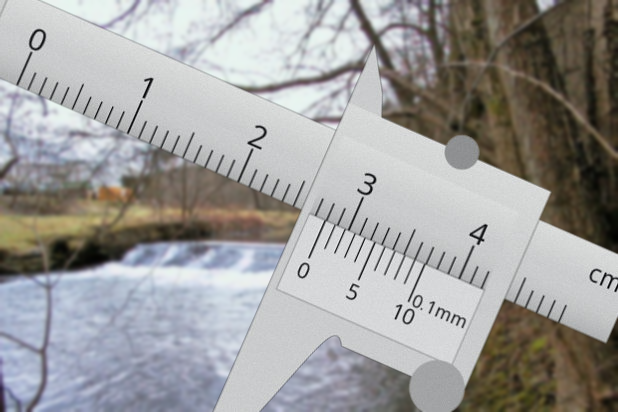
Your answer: {"value": 27.9, "unit": "mm"}
